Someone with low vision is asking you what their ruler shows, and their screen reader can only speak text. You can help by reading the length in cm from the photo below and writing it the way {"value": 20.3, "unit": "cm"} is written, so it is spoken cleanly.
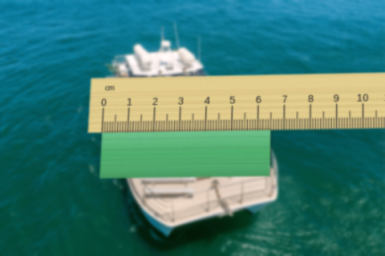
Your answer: {"value": 6.5, "unit": "cm"}
